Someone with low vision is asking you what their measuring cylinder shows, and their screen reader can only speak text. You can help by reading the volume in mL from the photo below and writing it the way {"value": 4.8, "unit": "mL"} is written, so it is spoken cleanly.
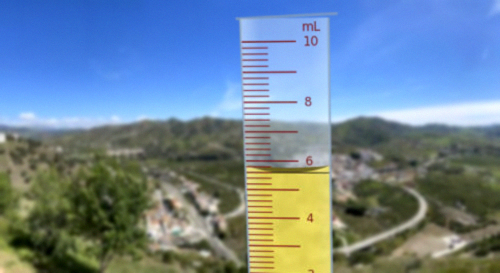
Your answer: {"value": 5.6, "unit": "mL"}
